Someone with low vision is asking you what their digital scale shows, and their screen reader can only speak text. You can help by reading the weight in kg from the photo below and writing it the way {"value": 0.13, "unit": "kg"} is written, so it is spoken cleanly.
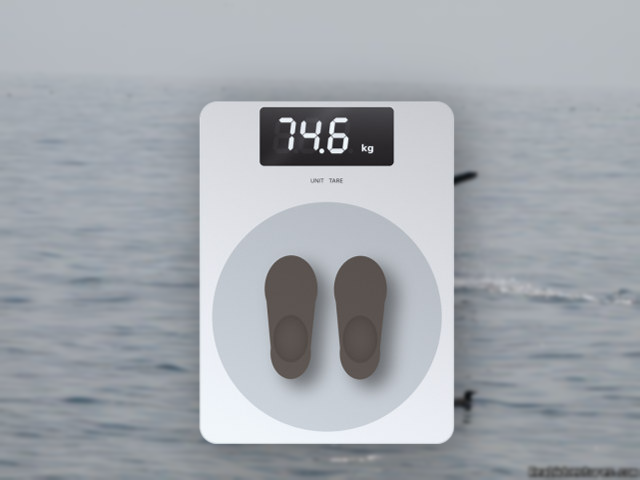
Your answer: {"value": 74.6, "unit": "kg"}
